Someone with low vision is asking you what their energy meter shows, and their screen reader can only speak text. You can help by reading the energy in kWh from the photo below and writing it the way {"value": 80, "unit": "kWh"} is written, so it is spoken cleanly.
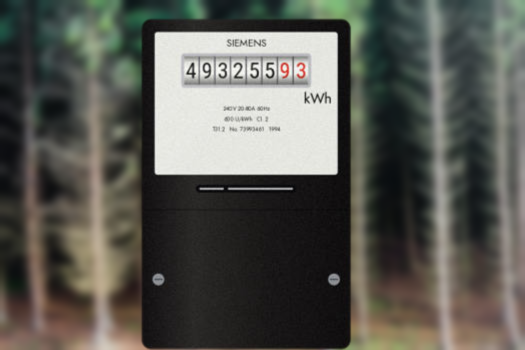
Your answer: {"value": 493255.93, "unit": "kWh"}
